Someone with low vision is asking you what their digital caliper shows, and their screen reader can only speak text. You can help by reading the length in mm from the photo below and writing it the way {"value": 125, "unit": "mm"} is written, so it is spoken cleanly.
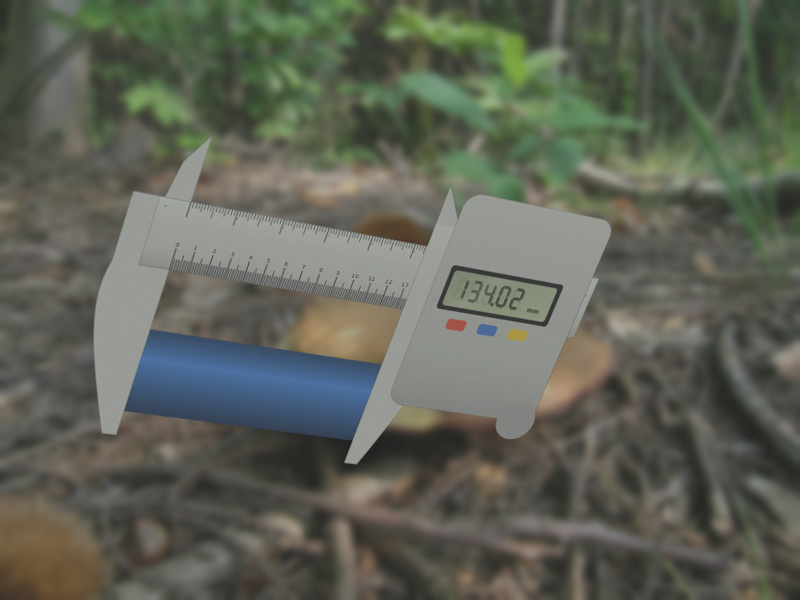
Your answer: {"value": 134.02, "unit": "mm"}
